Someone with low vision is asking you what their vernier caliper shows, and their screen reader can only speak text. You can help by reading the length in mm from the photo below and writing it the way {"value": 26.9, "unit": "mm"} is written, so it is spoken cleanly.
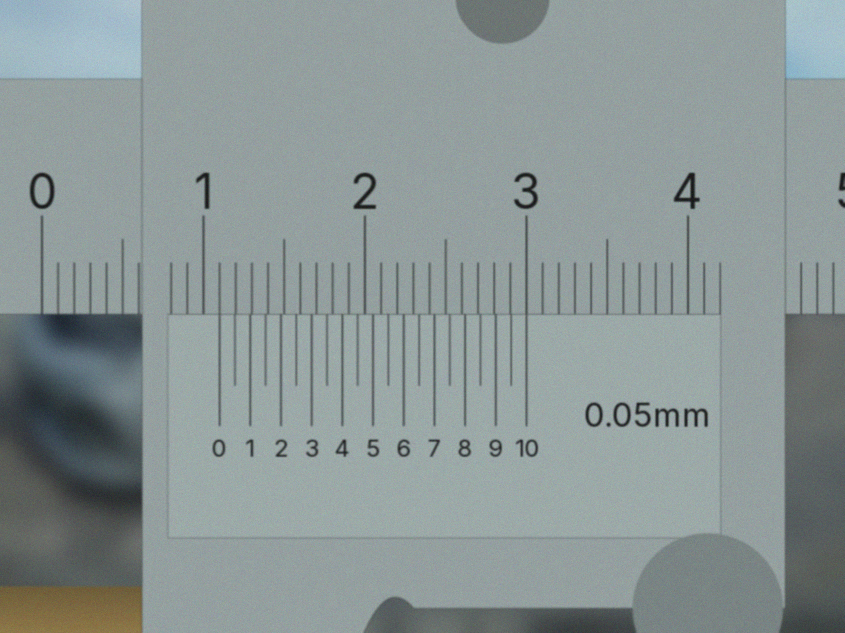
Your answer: {"value": 11.0, "unit": "mm"}
